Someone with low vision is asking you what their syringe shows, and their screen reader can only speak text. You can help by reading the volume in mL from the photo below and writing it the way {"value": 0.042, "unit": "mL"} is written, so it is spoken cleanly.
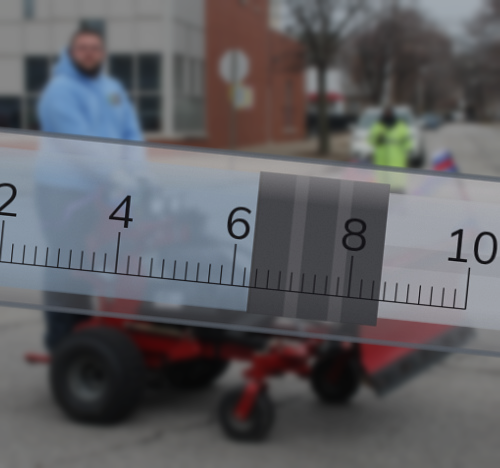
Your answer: {"value": 6.3, "unit": "mL"}
